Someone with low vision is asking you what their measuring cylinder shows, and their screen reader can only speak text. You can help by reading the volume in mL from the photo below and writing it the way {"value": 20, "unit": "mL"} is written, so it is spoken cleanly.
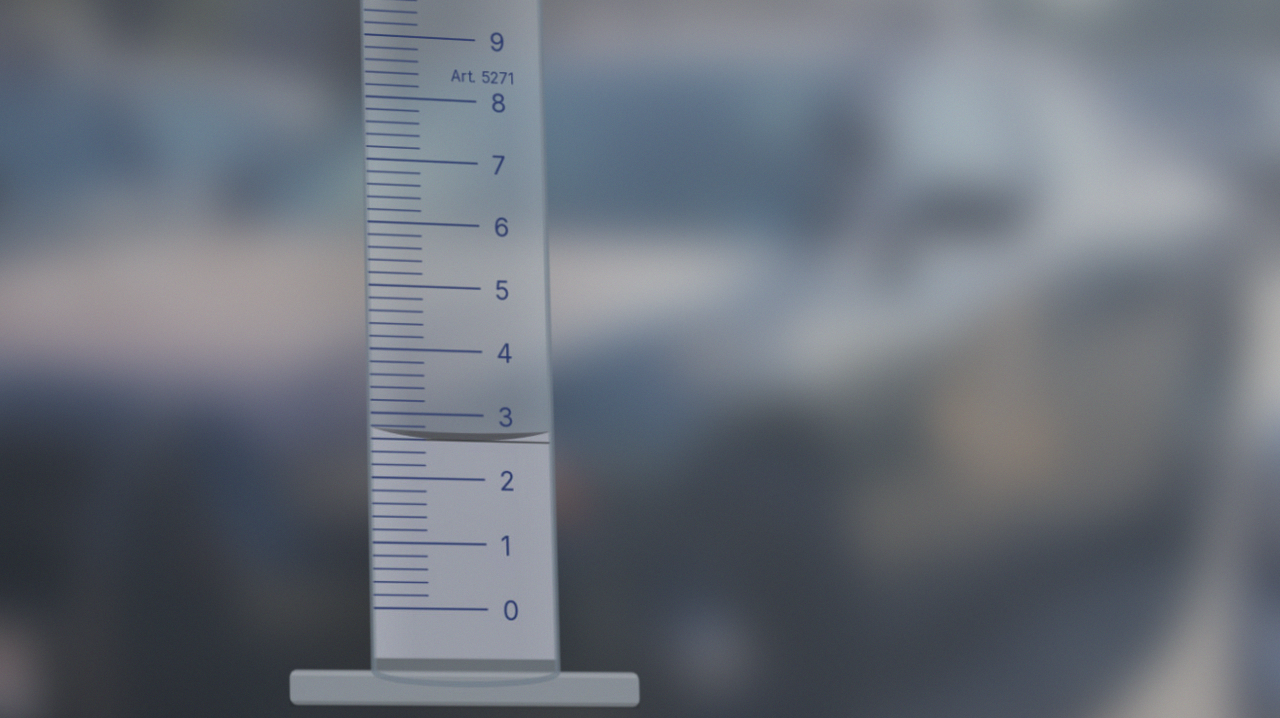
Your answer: {"value": 2.6, "unit": "mL"}
